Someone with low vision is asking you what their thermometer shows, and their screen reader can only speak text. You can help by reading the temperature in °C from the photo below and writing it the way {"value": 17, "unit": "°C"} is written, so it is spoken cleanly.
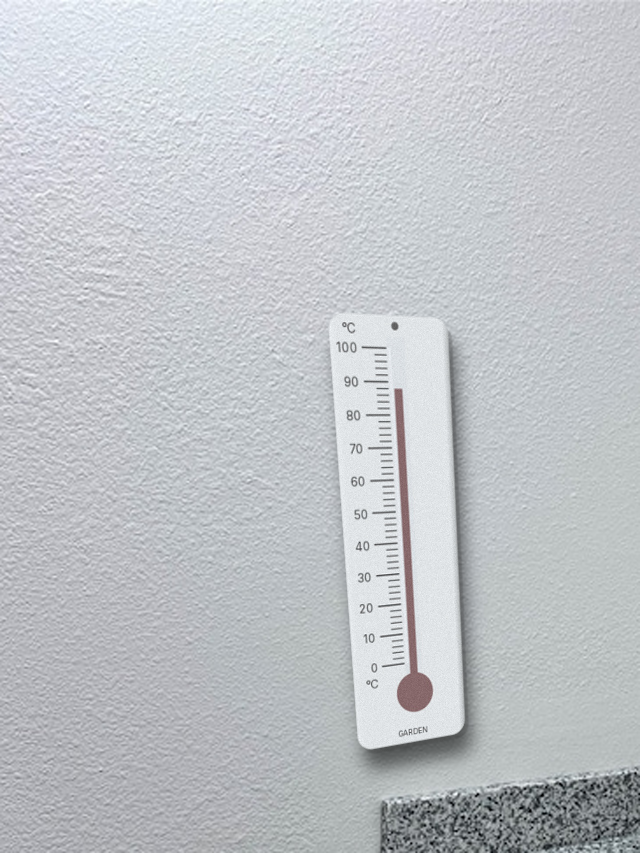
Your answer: {"value": 88, "unit": "°C"}
